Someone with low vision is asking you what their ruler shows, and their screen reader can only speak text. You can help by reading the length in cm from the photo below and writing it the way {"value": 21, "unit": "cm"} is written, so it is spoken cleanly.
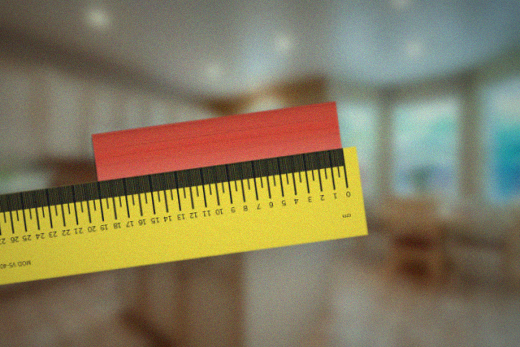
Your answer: {"value": 19, "unit": "cm"}
